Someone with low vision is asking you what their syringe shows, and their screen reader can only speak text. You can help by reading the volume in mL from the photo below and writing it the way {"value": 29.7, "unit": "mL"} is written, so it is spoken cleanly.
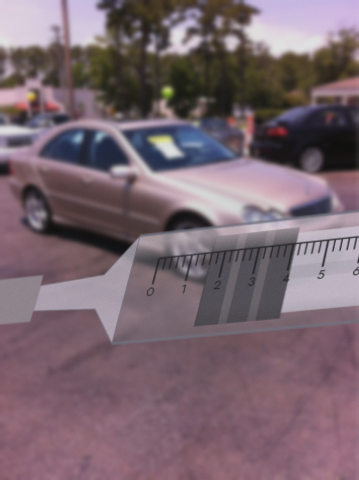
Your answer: {"value": 1.6, "unit": "mL"}
